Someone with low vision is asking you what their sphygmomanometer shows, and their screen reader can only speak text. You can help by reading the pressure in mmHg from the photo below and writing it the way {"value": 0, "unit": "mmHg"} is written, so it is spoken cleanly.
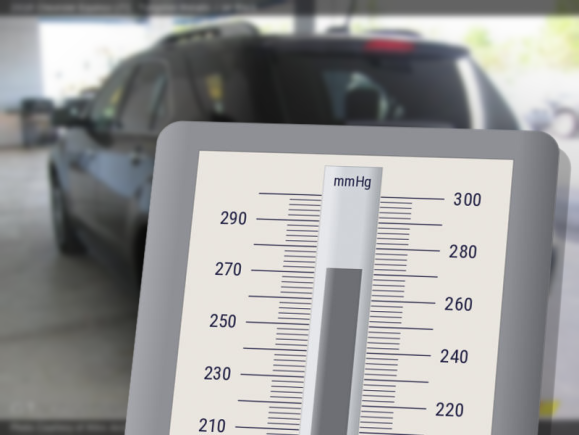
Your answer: {"value": 272, "unit": "mmHg"}
